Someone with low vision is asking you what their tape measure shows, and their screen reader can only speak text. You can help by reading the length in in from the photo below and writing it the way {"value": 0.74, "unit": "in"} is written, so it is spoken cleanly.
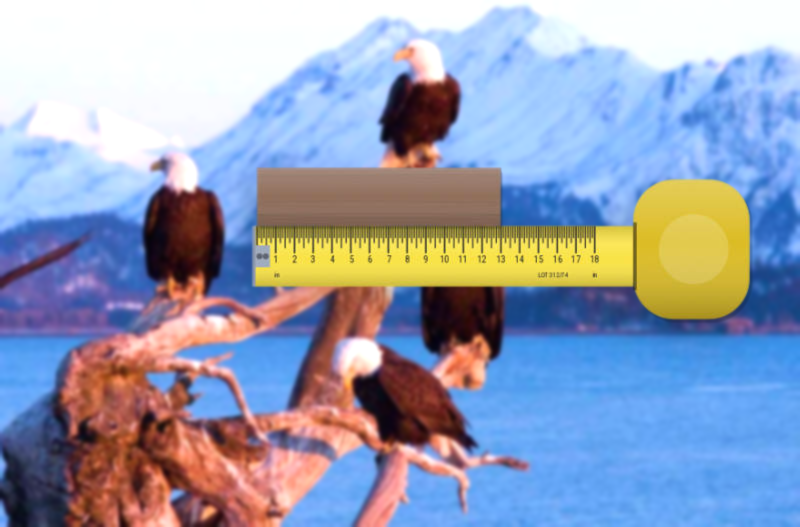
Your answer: {"value": 13, "unit": "in"}
